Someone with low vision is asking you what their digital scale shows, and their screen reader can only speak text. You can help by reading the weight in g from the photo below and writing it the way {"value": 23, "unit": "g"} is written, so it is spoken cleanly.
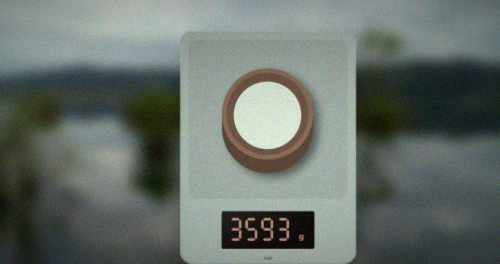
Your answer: {"value": 3593, "unit": "g"}
